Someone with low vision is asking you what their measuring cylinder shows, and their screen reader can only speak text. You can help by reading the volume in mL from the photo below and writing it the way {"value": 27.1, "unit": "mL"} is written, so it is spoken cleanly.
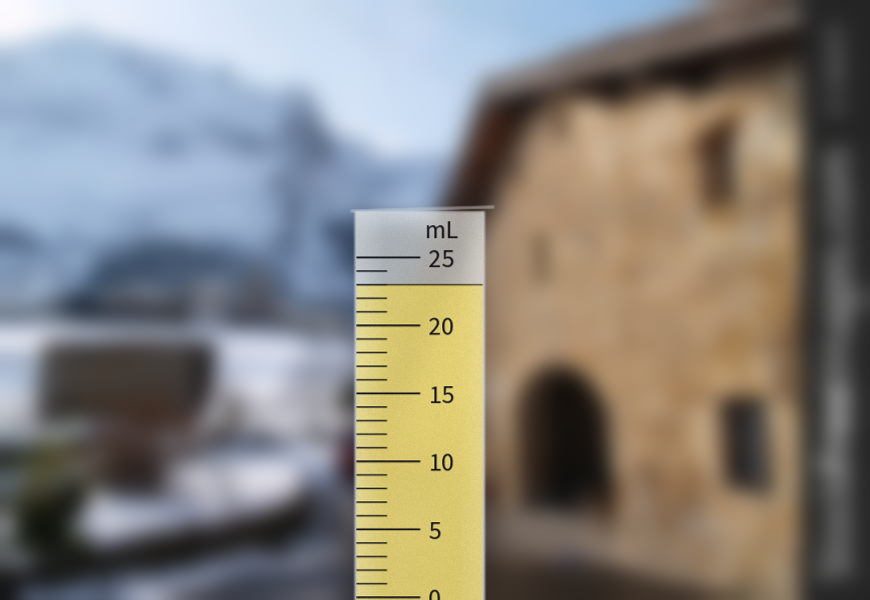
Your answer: {"value": 23, "unit": "mL"}
